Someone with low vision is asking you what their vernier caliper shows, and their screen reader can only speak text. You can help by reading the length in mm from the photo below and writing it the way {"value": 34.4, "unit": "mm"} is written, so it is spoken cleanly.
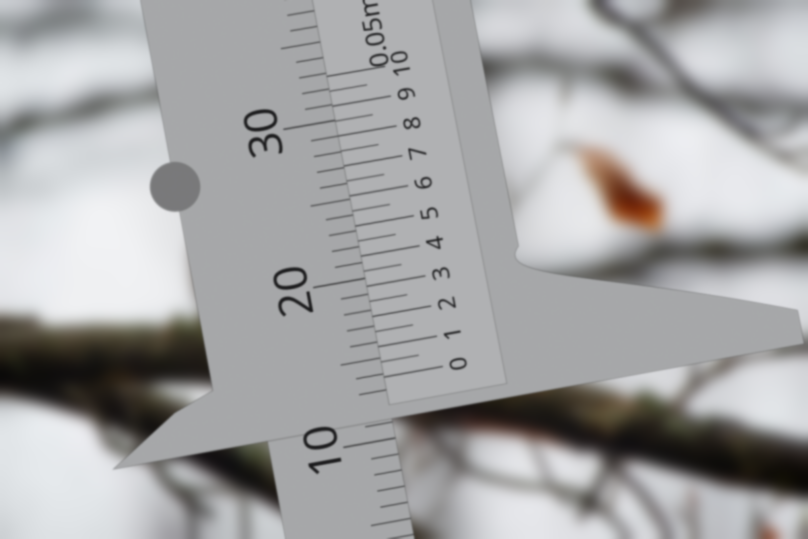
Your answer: {"value": 13.8, "unit": "mm"}
